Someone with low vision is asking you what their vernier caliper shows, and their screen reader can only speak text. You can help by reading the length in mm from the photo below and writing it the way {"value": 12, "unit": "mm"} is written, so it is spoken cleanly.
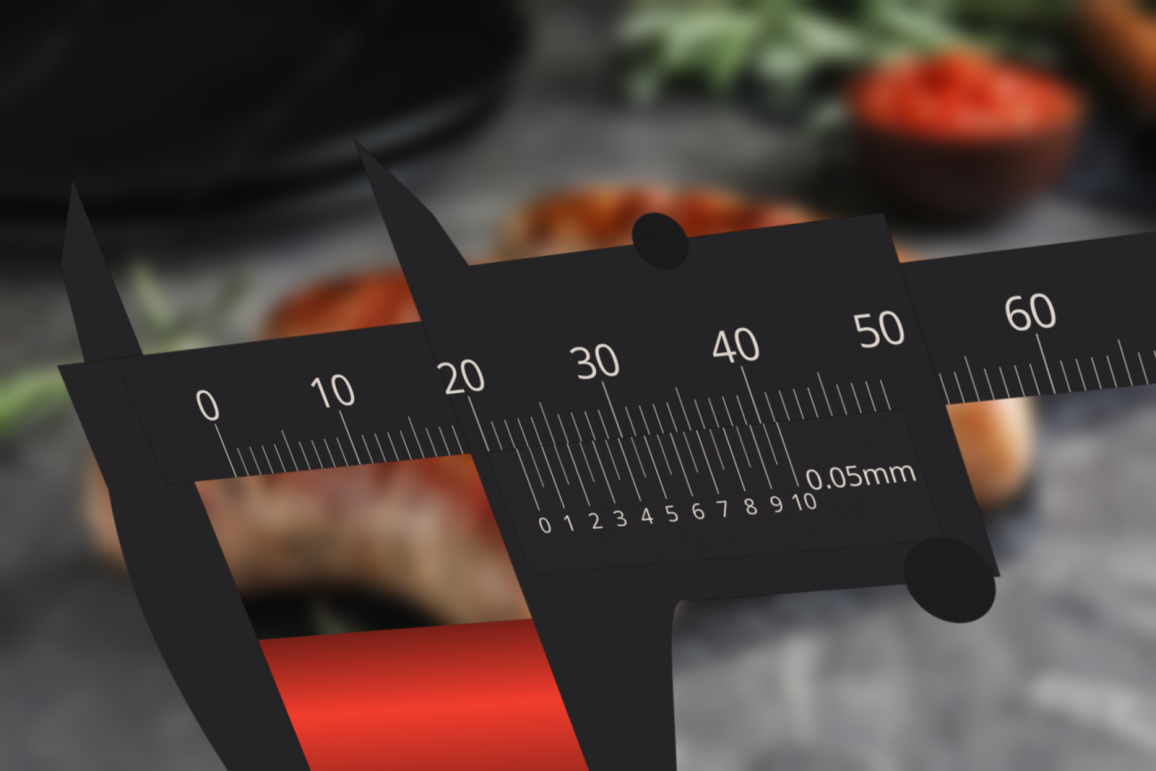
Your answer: {"value": 22.1, "unit": "mm"}
